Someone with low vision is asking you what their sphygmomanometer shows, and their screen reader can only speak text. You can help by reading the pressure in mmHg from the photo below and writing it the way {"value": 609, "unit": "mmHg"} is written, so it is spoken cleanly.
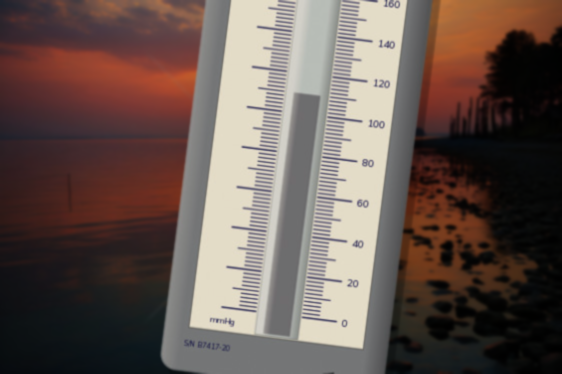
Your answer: {"value": 110, "unit": "mmHg"}
